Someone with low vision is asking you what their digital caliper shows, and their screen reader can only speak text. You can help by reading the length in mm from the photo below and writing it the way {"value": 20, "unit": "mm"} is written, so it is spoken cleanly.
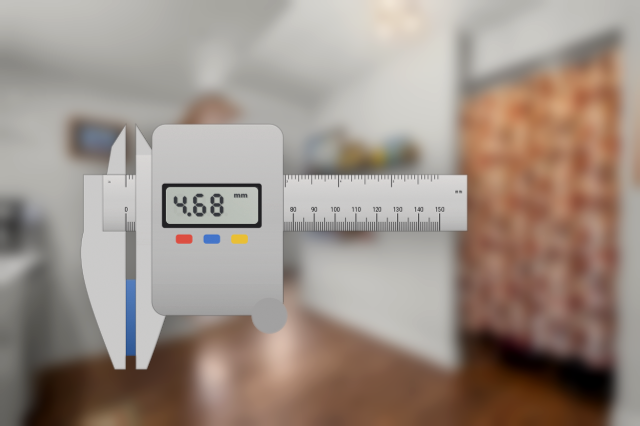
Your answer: {"value": 4.68, "unit": "mm"}
